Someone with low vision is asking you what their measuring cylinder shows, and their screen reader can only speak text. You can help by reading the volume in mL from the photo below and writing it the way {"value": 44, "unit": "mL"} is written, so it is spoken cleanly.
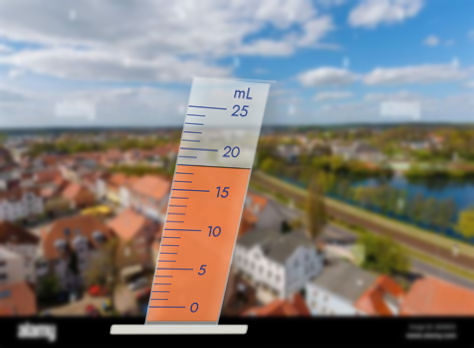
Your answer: {"value": 18, "unit": "mL"}
